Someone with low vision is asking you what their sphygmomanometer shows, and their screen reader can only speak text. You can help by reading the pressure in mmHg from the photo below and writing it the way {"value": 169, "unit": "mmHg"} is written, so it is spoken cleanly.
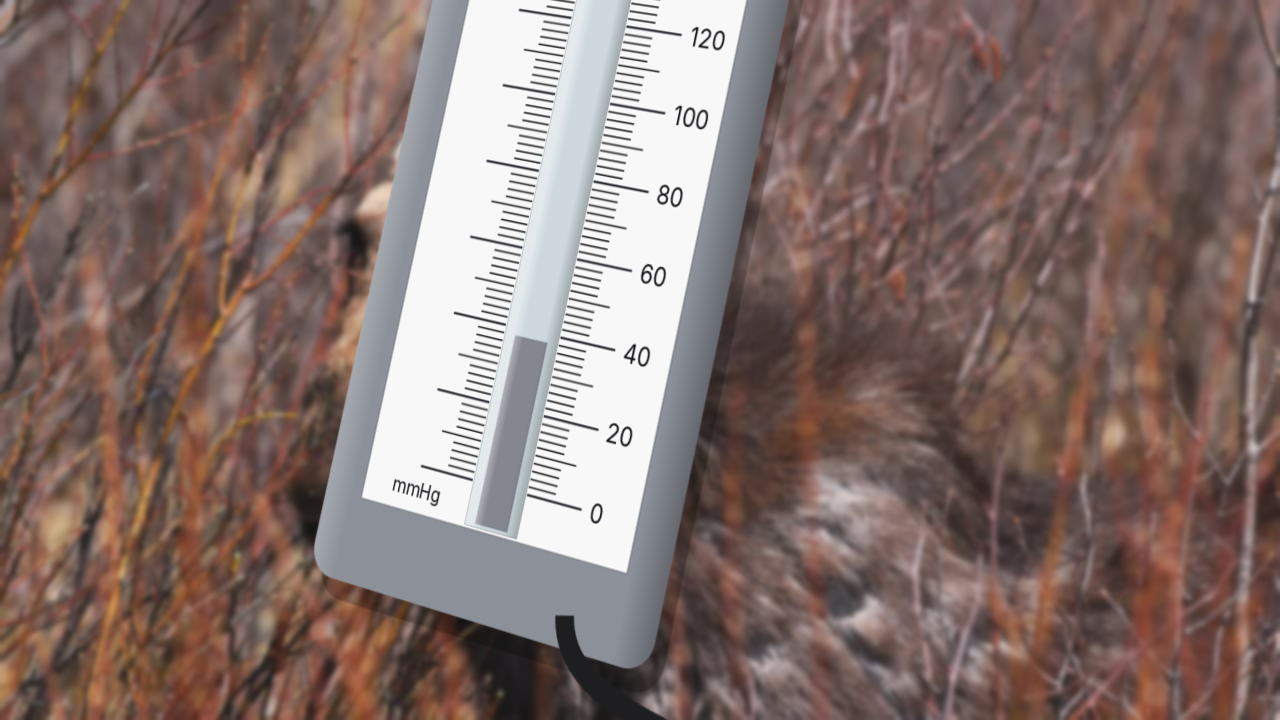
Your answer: {"value": 38, "unit": "mmHg"}
